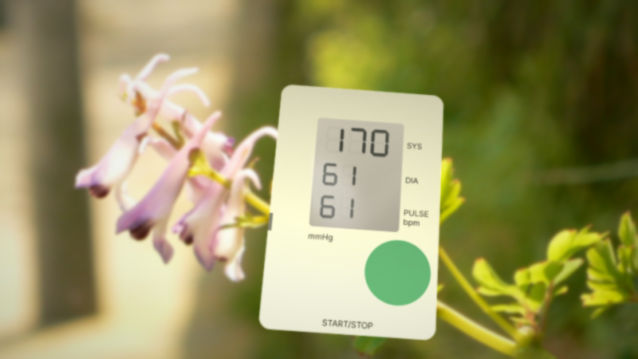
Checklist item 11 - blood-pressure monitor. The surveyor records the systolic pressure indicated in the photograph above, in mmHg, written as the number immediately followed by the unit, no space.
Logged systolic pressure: 170mmHg
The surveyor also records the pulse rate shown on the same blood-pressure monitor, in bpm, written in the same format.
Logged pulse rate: 61bpm
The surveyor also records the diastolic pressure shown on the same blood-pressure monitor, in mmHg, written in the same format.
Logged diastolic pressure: 61mmHg
